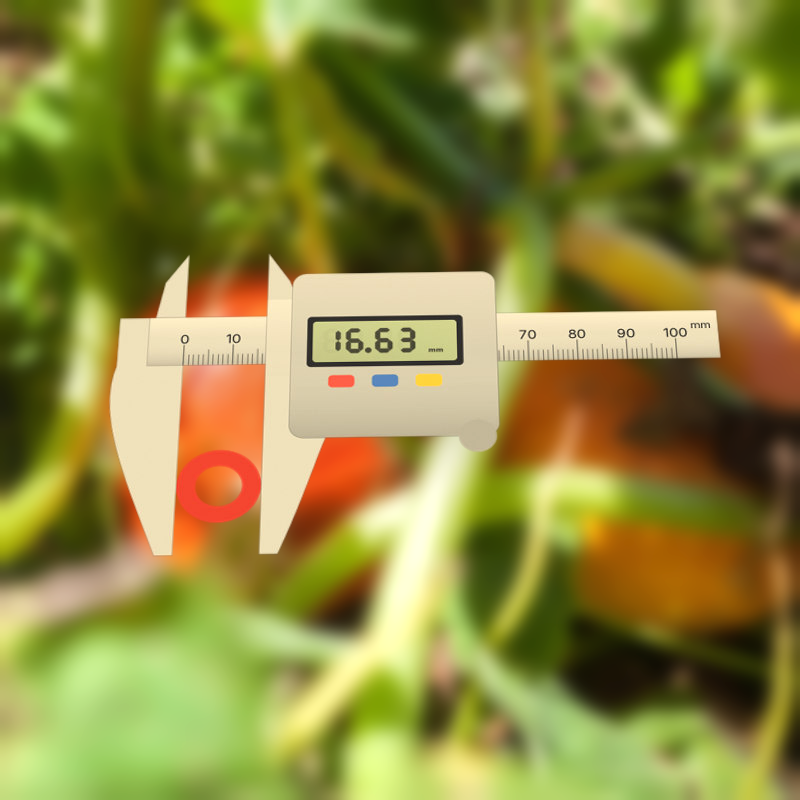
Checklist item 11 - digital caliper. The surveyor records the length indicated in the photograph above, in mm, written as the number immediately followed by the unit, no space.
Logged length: 16.63mm
